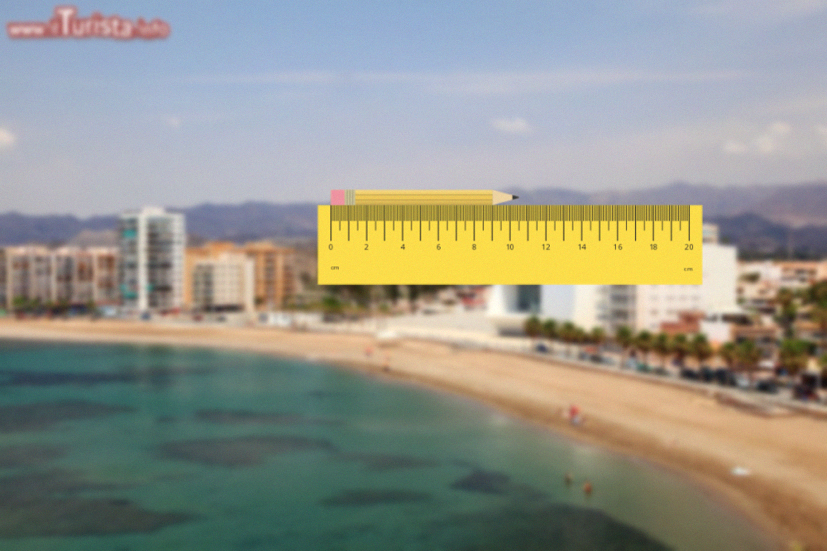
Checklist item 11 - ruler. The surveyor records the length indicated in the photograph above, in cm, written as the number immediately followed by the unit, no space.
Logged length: 10.5cm
